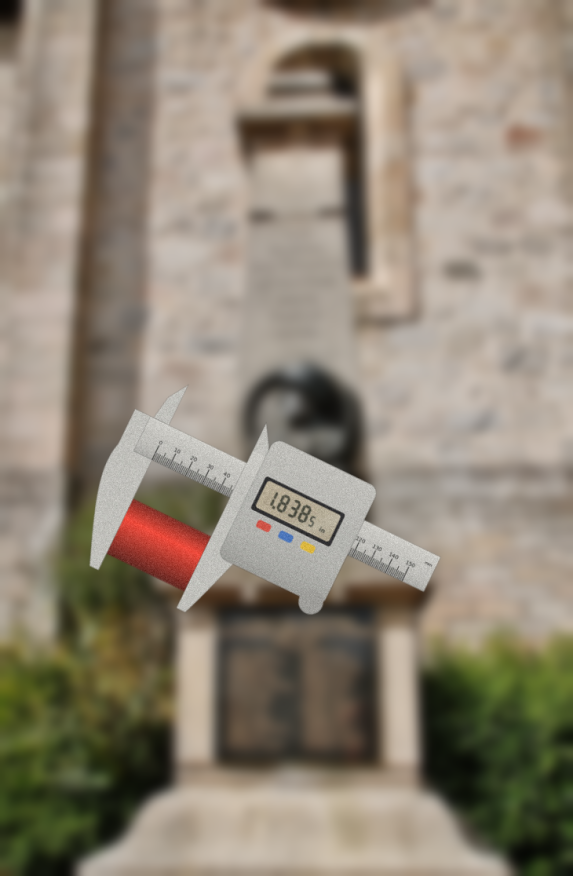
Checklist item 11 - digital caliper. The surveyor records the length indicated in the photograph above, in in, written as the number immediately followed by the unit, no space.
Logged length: 1.8385in
